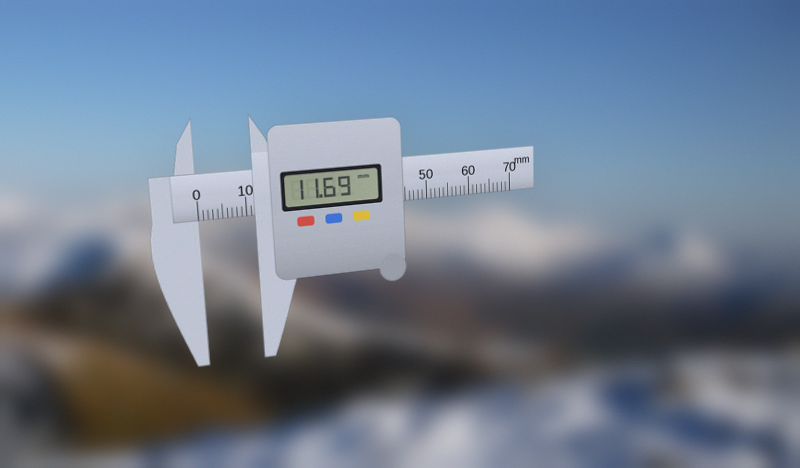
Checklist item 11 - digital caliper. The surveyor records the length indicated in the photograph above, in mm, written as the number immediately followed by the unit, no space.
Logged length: 11.69mm
